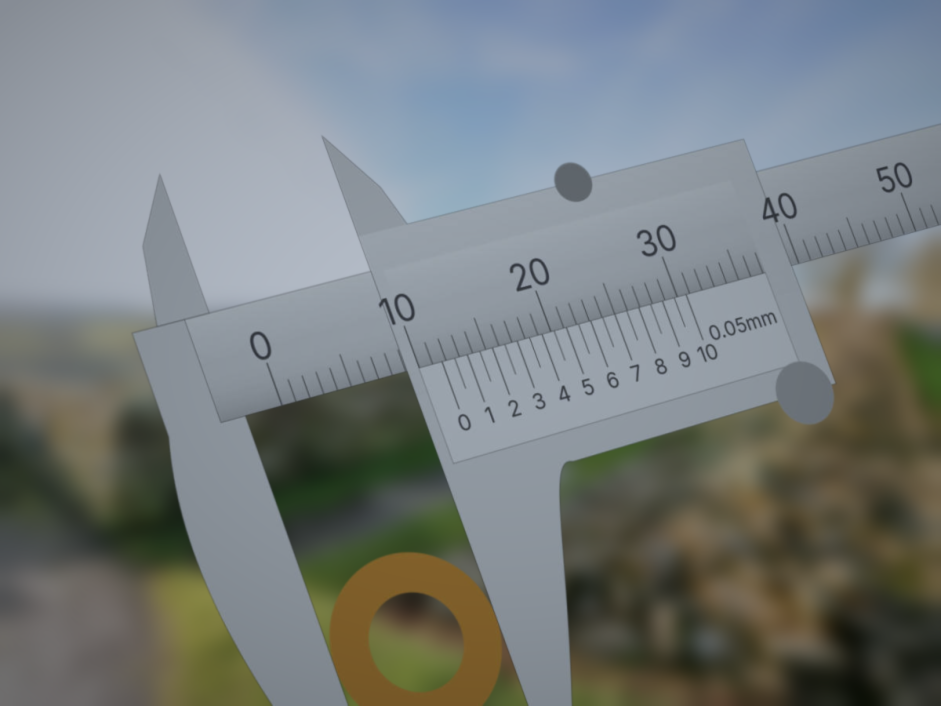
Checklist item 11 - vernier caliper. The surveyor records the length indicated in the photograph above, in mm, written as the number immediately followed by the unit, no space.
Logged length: 11.7mm
